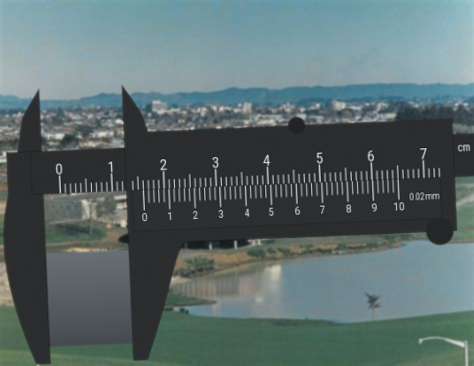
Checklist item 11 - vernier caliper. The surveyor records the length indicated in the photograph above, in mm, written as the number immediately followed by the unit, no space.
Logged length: 16.0mm
